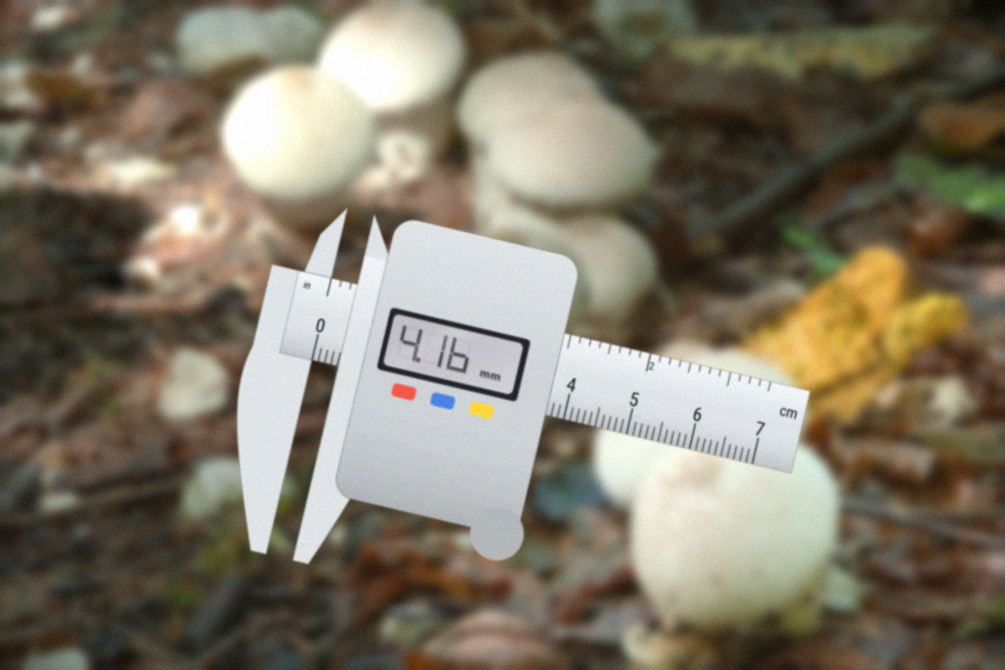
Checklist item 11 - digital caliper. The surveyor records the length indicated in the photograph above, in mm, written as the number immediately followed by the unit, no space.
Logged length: 4.16mm
